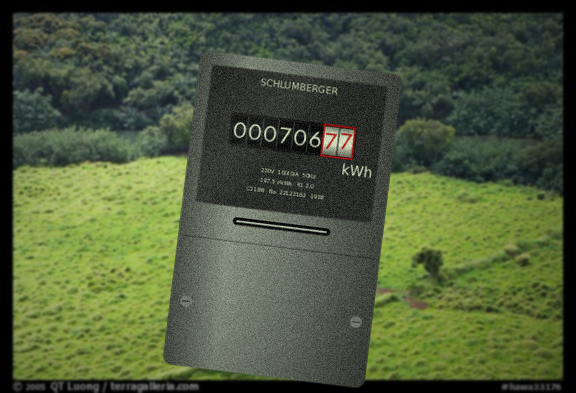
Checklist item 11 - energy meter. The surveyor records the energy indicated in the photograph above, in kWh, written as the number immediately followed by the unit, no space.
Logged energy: 706.77kWh
